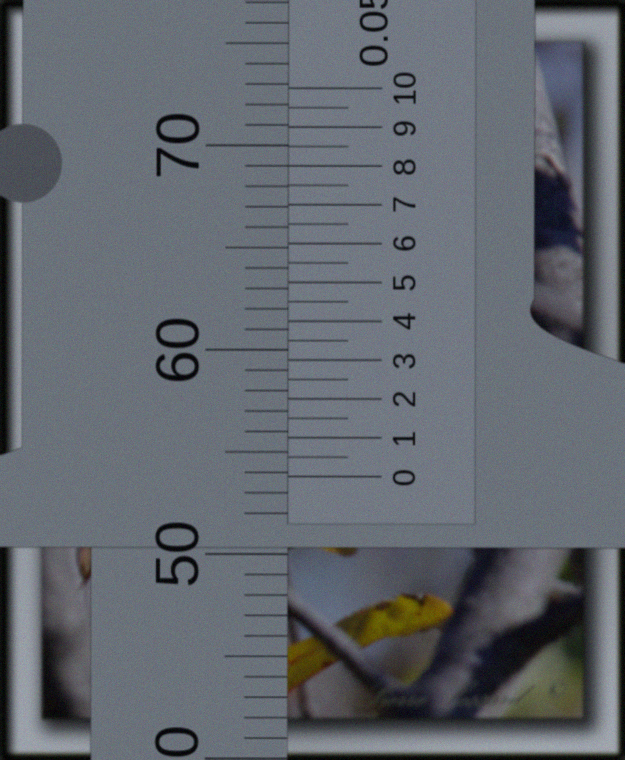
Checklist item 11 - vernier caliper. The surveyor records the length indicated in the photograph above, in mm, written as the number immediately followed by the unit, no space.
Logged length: 53.8mm
